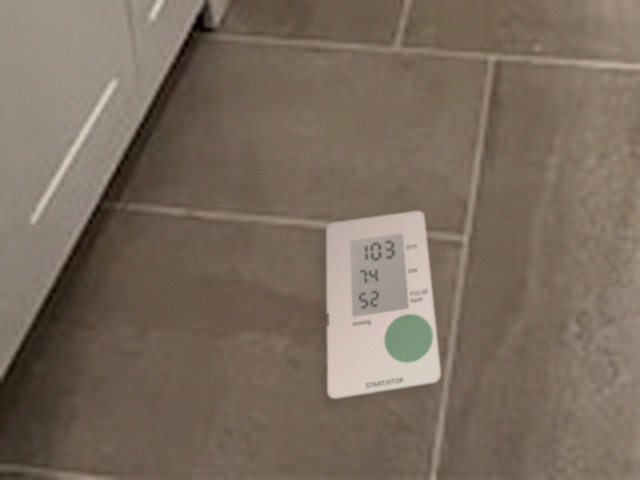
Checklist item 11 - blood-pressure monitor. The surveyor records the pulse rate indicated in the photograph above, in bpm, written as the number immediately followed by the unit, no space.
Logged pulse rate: 52bpm
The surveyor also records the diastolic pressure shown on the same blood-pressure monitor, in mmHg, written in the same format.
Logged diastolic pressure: 74mmHg
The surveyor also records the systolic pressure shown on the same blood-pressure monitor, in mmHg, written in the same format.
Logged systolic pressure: 103mmHg
